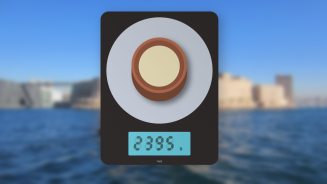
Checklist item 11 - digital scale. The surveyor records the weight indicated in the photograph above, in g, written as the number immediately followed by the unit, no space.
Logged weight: 2395g
